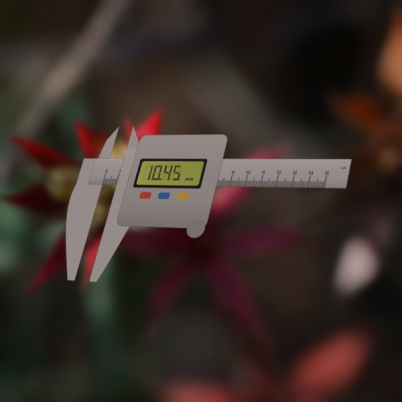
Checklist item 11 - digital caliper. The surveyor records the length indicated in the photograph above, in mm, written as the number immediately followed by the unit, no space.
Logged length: 10.45mm
